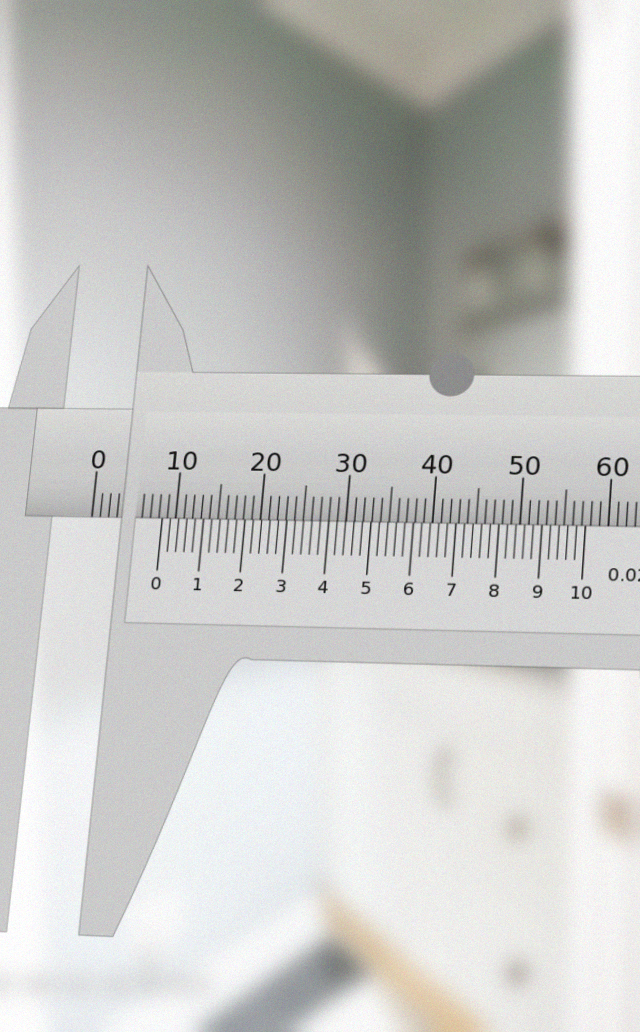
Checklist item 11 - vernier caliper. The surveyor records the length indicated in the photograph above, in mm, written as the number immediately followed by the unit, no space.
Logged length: 8.4mm
